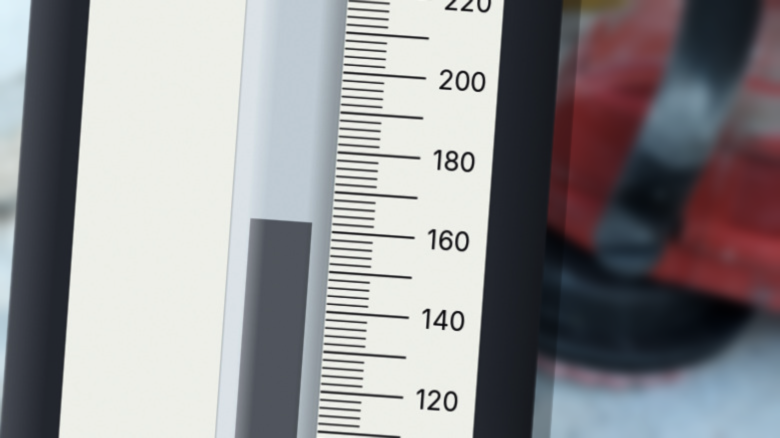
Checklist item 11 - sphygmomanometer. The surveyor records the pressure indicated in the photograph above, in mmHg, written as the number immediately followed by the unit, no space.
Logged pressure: 162mmHg
